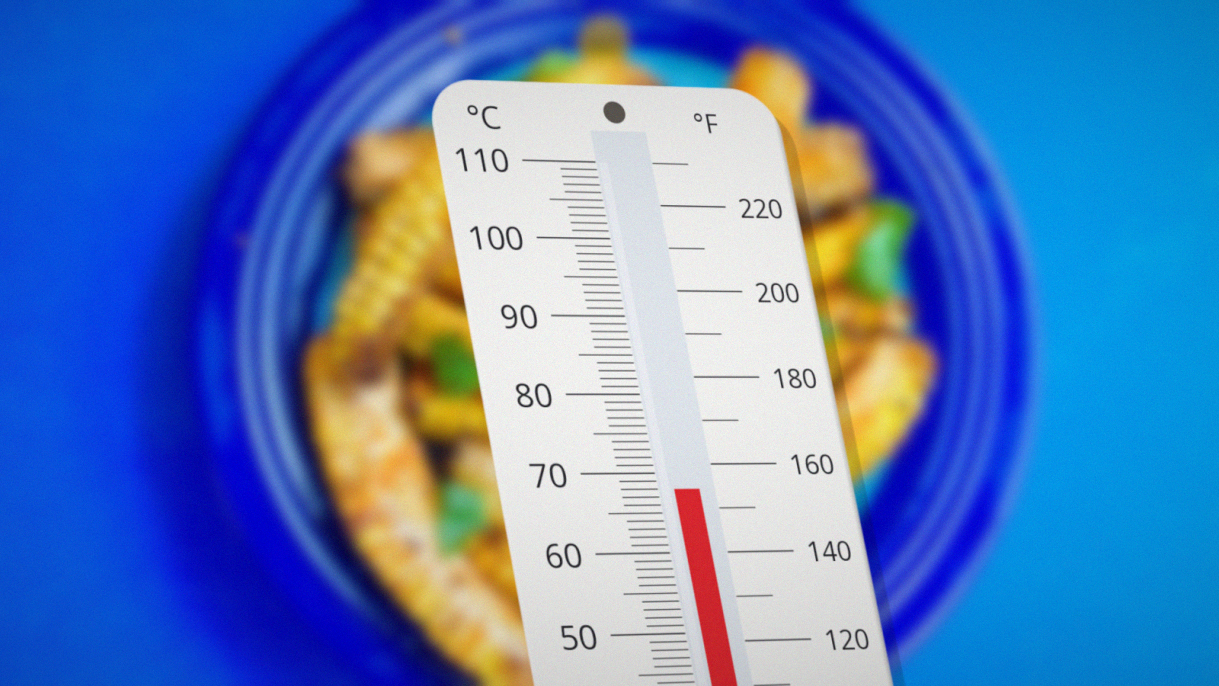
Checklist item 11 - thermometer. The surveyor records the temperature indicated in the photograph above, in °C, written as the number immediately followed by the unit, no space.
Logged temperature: 68°C
